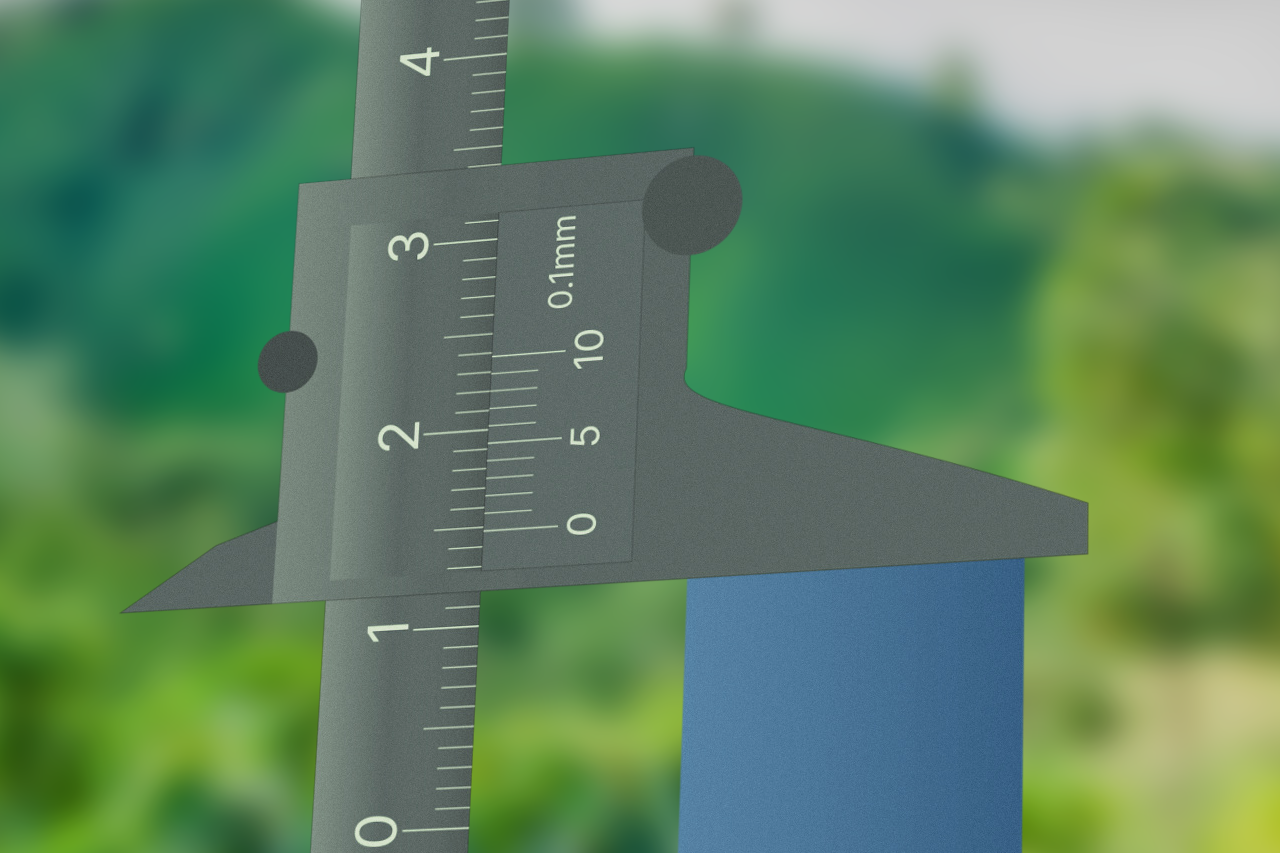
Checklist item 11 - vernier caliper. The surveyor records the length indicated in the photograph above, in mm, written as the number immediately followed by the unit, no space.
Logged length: 14.8mm
